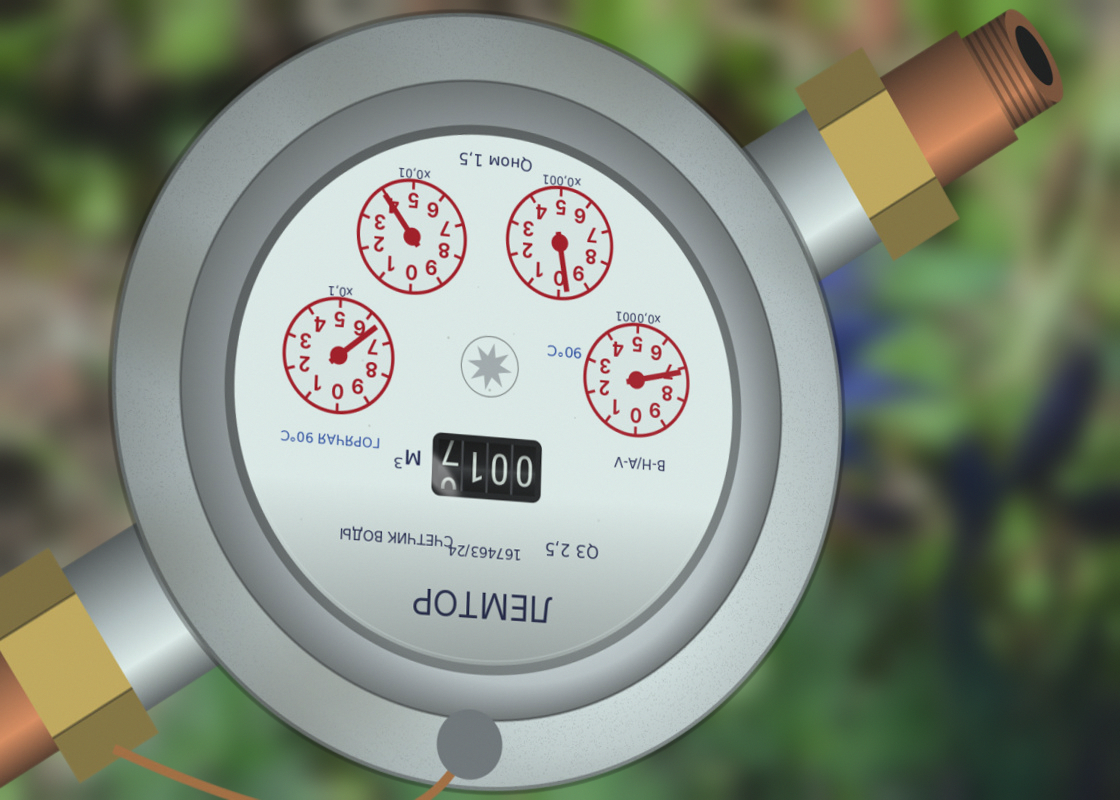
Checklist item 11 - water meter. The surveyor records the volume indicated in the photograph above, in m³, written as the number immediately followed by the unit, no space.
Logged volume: 16.6397m³
